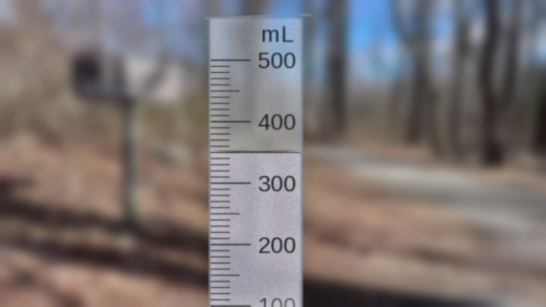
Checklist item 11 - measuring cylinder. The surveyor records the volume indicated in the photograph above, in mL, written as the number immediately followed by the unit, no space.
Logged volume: 350mL
